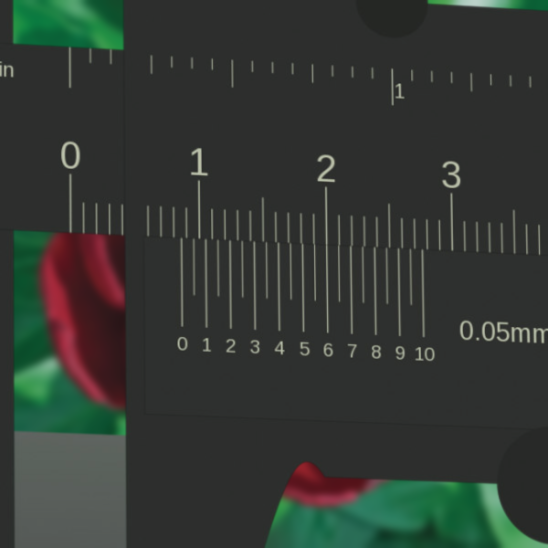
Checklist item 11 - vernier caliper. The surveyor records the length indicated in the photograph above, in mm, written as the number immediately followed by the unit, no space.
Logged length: 8.6mm
